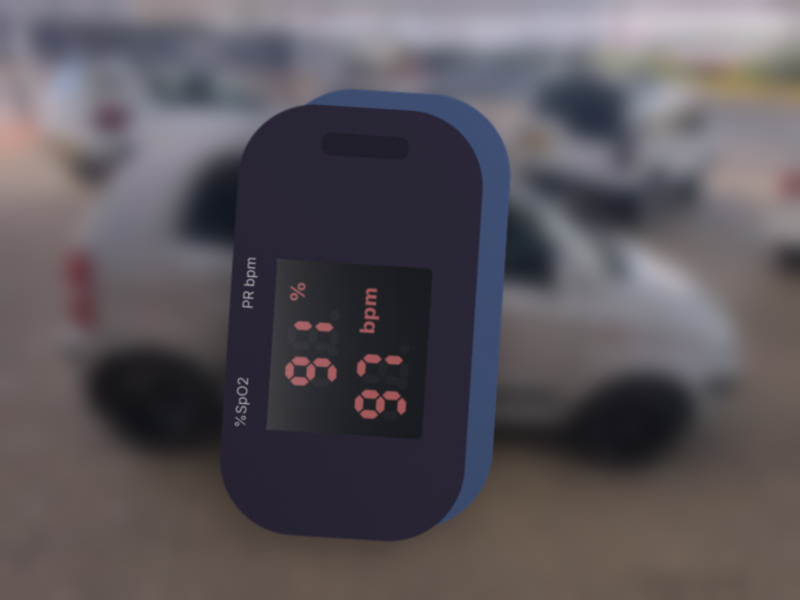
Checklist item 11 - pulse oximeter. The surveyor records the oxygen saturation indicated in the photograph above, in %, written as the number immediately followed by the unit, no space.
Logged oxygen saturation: 91%
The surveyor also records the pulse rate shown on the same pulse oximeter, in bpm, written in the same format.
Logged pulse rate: 97bpm
